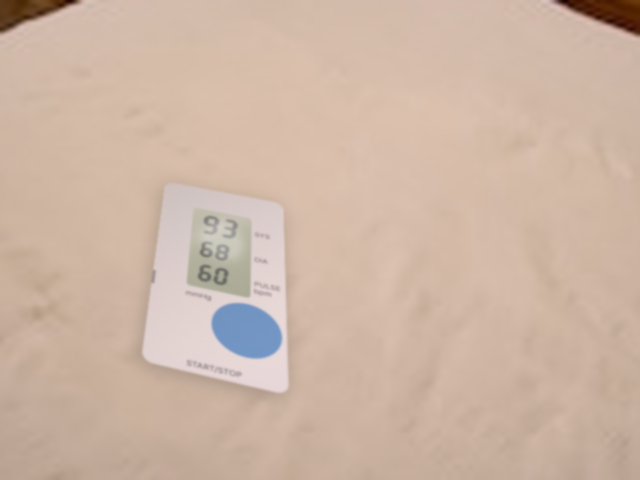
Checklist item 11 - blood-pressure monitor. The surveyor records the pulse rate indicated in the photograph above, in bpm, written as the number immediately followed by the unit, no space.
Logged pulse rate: 60bpm
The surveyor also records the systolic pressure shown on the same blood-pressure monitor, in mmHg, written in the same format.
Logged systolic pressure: 93mmHg
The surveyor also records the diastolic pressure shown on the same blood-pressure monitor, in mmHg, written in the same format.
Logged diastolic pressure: 68mmHg
